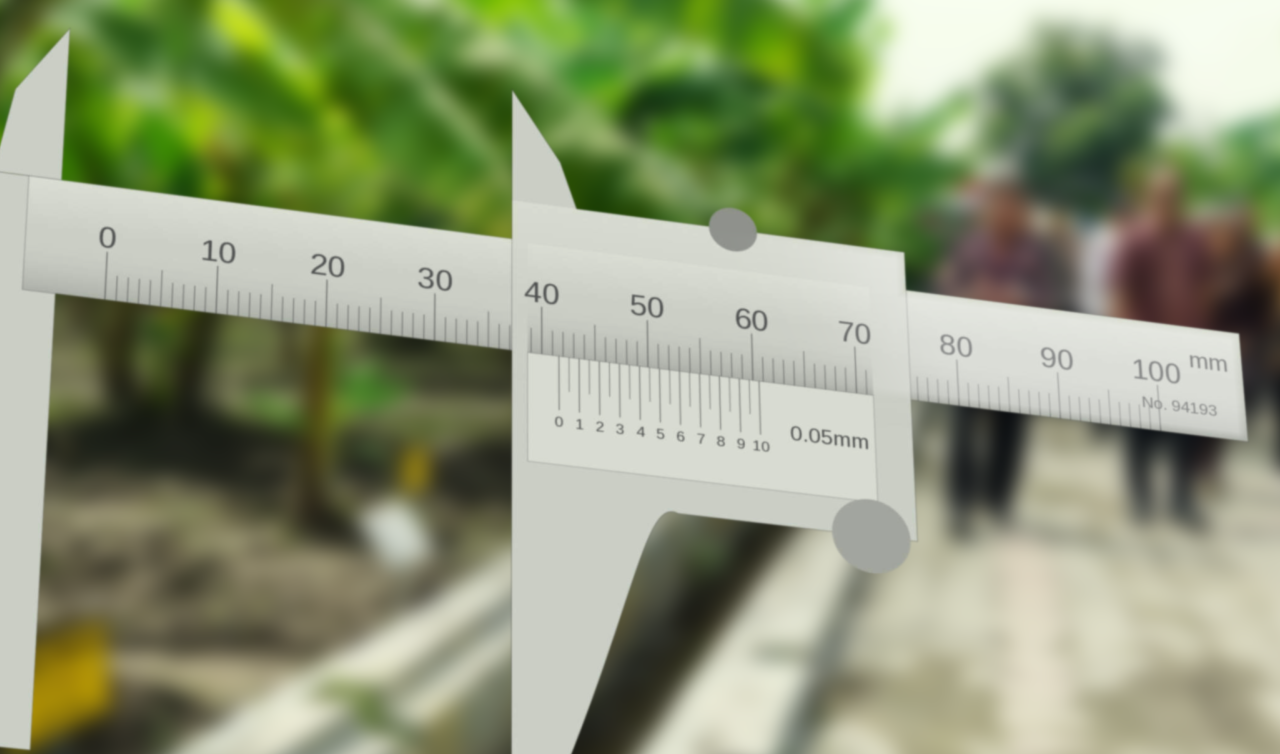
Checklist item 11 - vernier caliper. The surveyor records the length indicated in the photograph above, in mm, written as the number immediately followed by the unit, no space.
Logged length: 41.6mm
